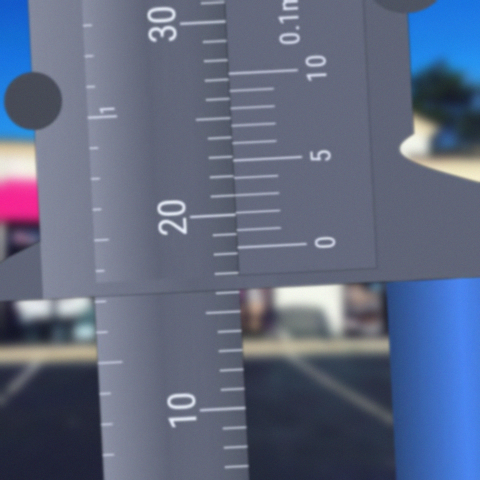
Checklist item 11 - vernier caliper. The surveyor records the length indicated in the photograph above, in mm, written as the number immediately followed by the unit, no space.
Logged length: 18.3mm
